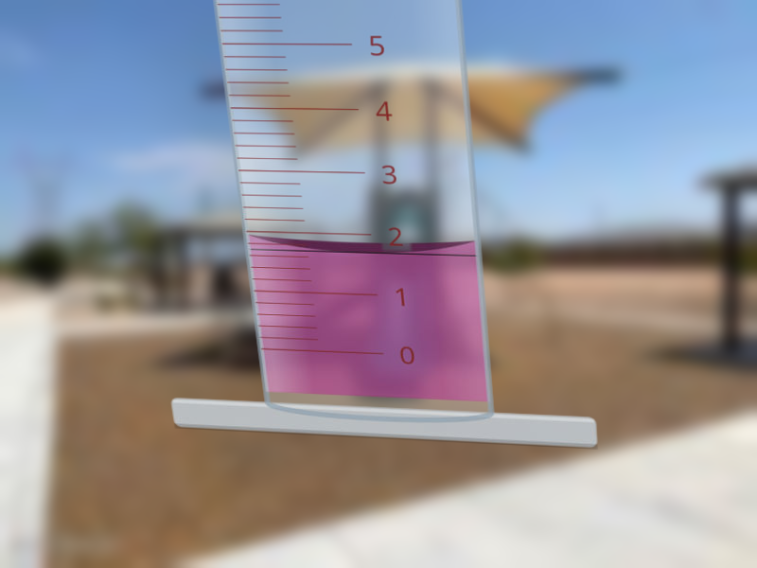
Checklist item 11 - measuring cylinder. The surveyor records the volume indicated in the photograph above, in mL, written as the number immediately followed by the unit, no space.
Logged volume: 1.7mL
